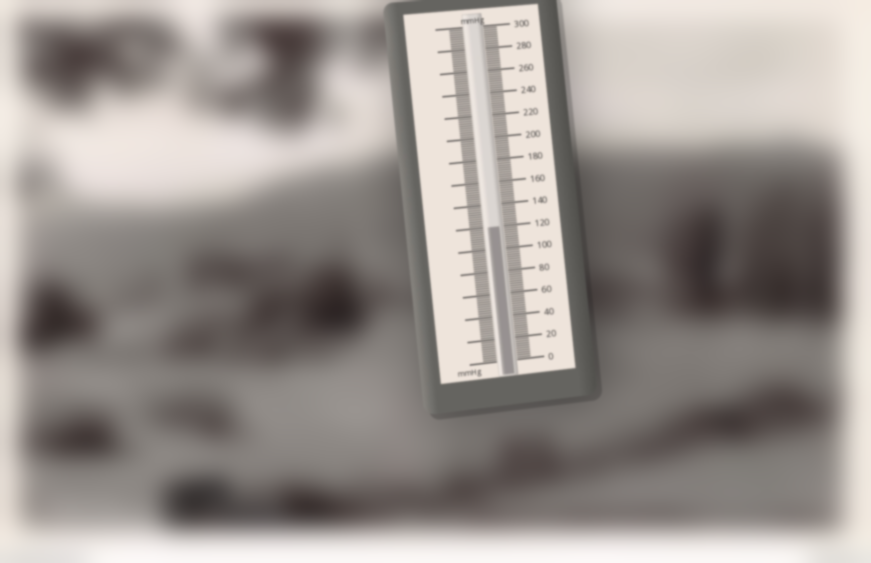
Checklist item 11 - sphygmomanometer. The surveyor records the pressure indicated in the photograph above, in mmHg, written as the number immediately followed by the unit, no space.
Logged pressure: 120mmHg
